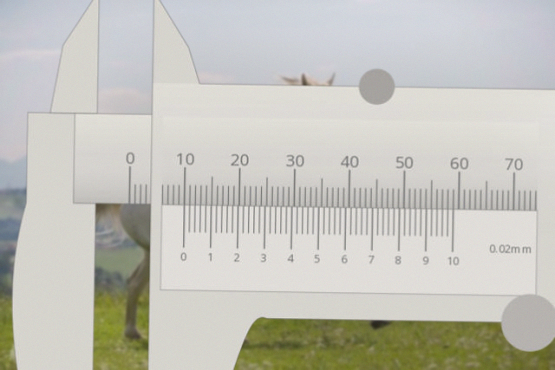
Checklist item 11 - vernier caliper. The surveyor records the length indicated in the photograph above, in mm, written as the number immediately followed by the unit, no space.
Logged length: 10.0mm
